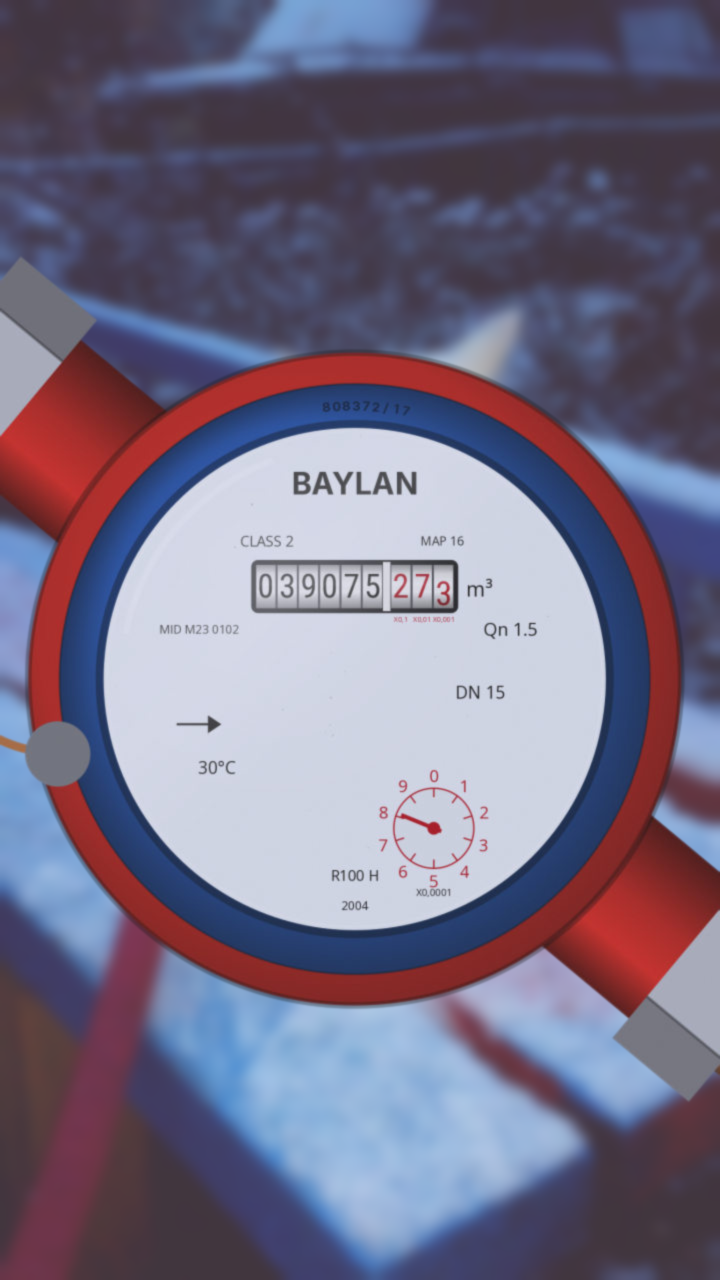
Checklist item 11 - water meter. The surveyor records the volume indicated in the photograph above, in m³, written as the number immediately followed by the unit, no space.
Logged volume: 39075.2728m³
